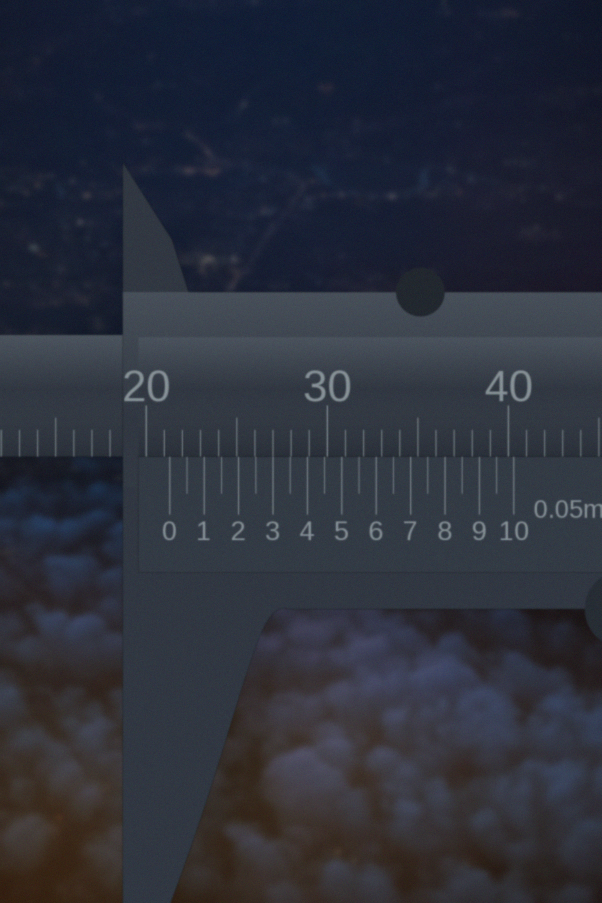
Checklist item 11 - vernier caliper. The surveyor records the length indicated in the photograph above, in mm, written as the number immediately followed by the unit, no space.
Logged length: 21.3mm
